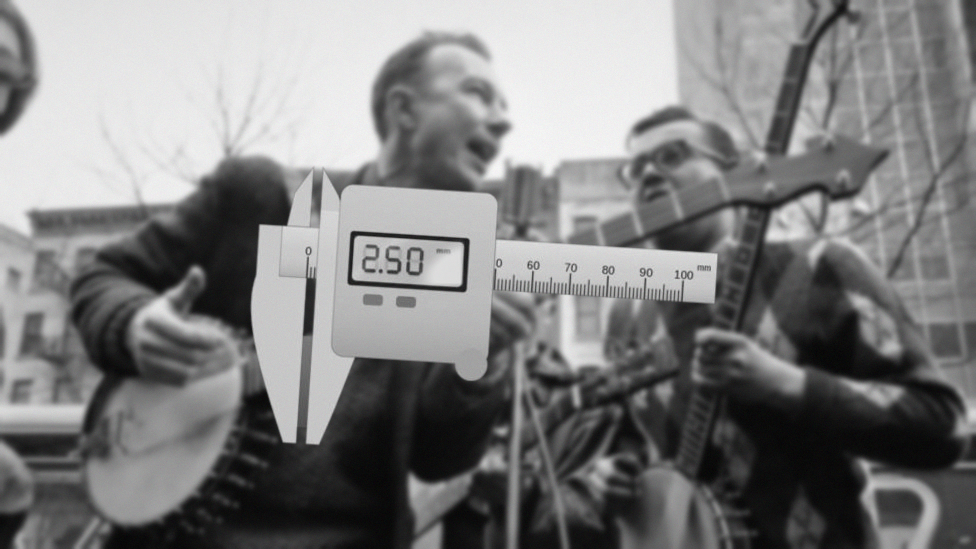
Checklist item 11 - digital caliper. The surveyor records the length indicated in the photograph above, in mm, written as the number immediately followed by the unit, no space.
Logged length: 2.50mm
